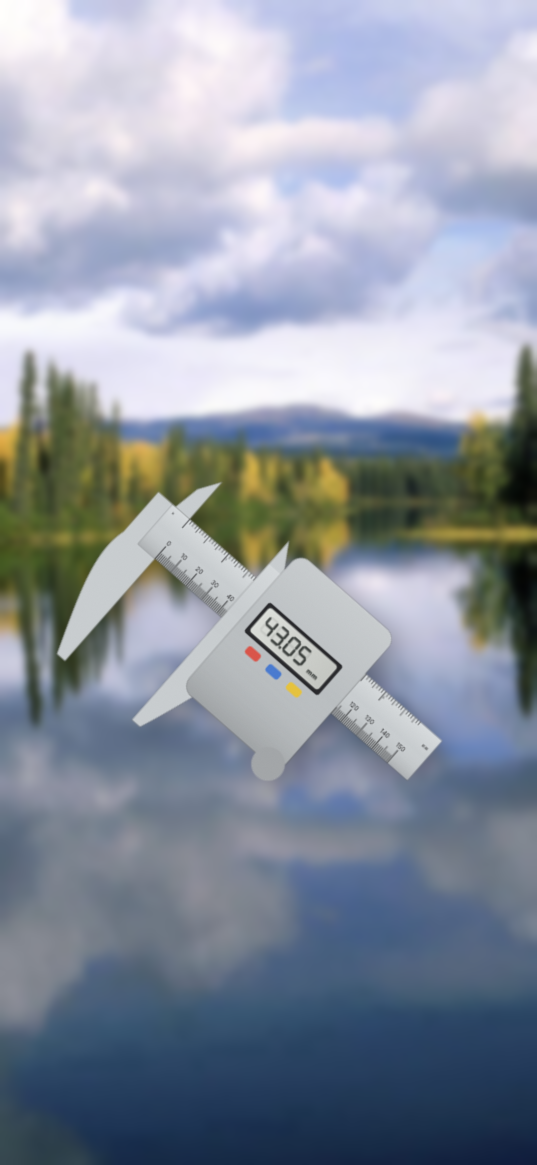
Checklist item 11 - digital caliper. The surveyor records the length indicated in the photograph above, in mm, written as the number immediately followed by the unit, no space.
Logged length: 43.05mm
